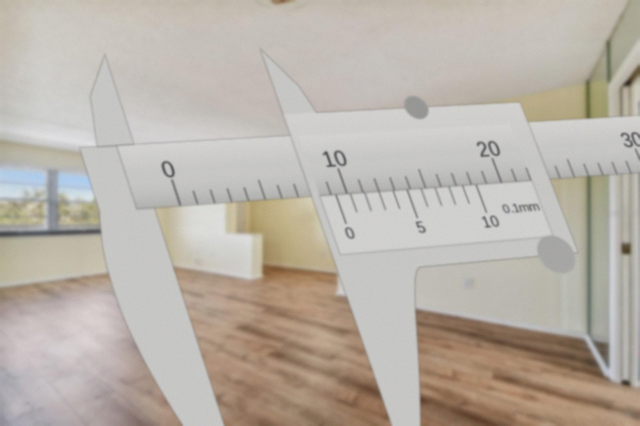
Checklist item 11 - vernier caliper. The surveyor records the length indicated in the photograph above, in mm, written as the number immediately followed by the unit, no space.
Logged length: 9.3mm
